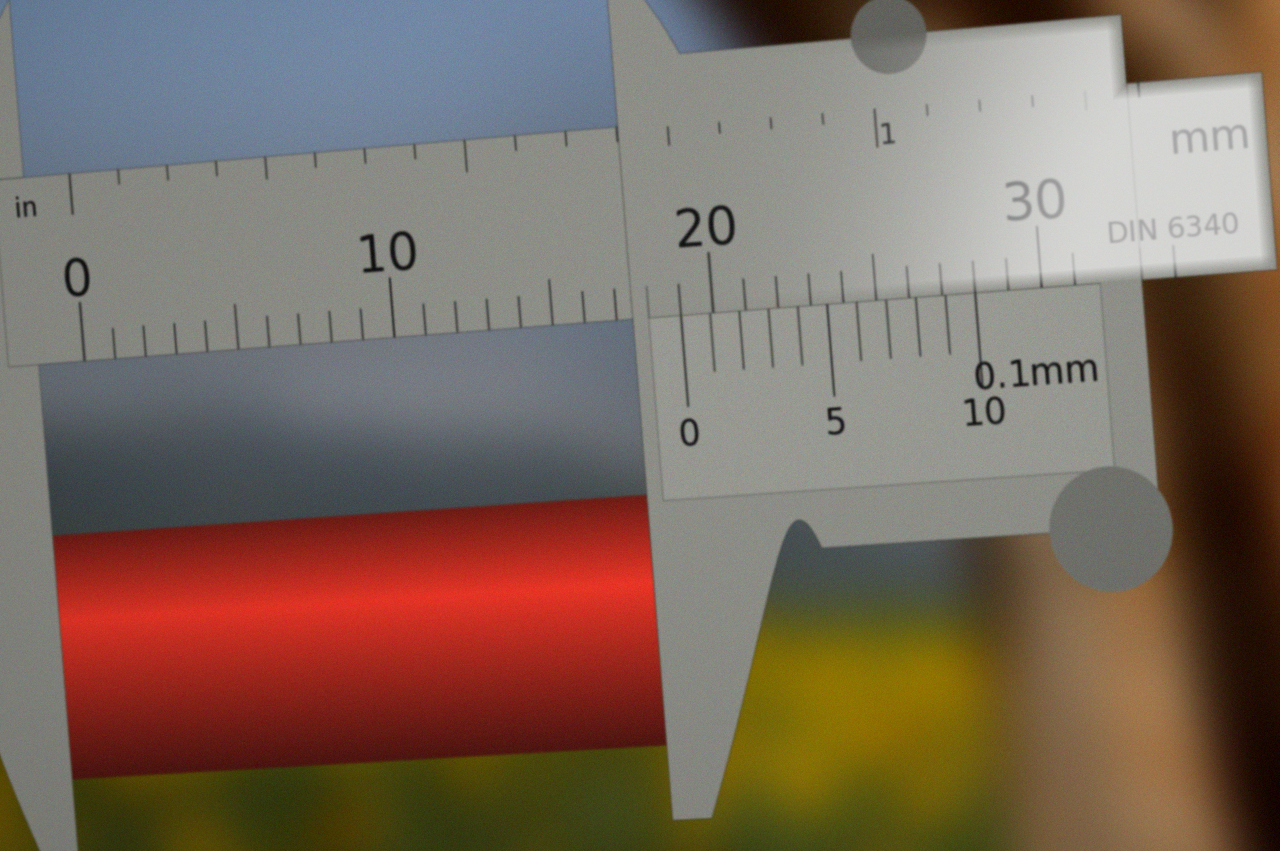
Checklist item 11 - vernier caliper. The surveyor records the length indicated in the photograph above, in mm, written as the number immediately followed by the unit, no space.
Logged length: 19.0mm
